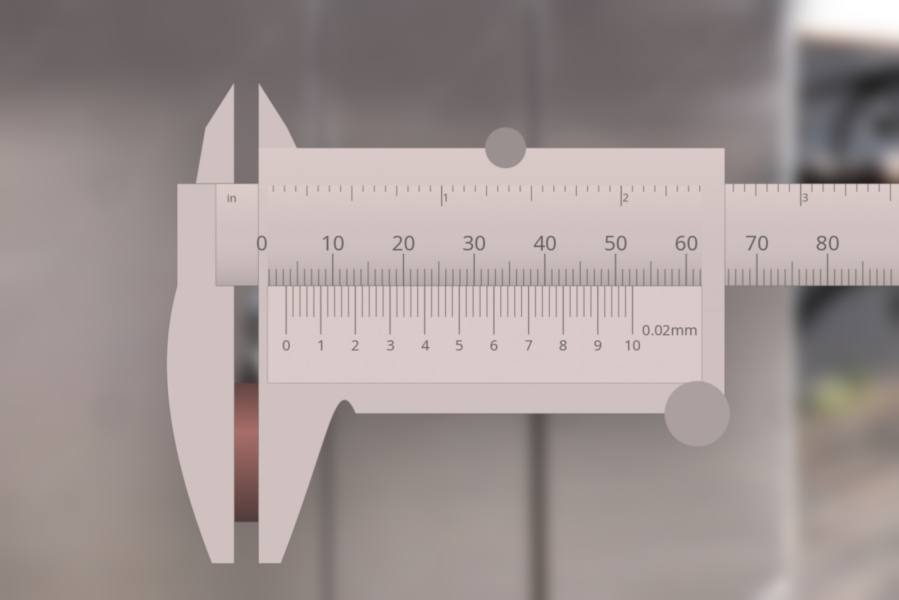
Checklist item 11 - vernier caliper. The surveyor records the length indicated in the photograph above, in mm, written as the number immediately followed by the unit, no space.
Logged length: 3.4mm
